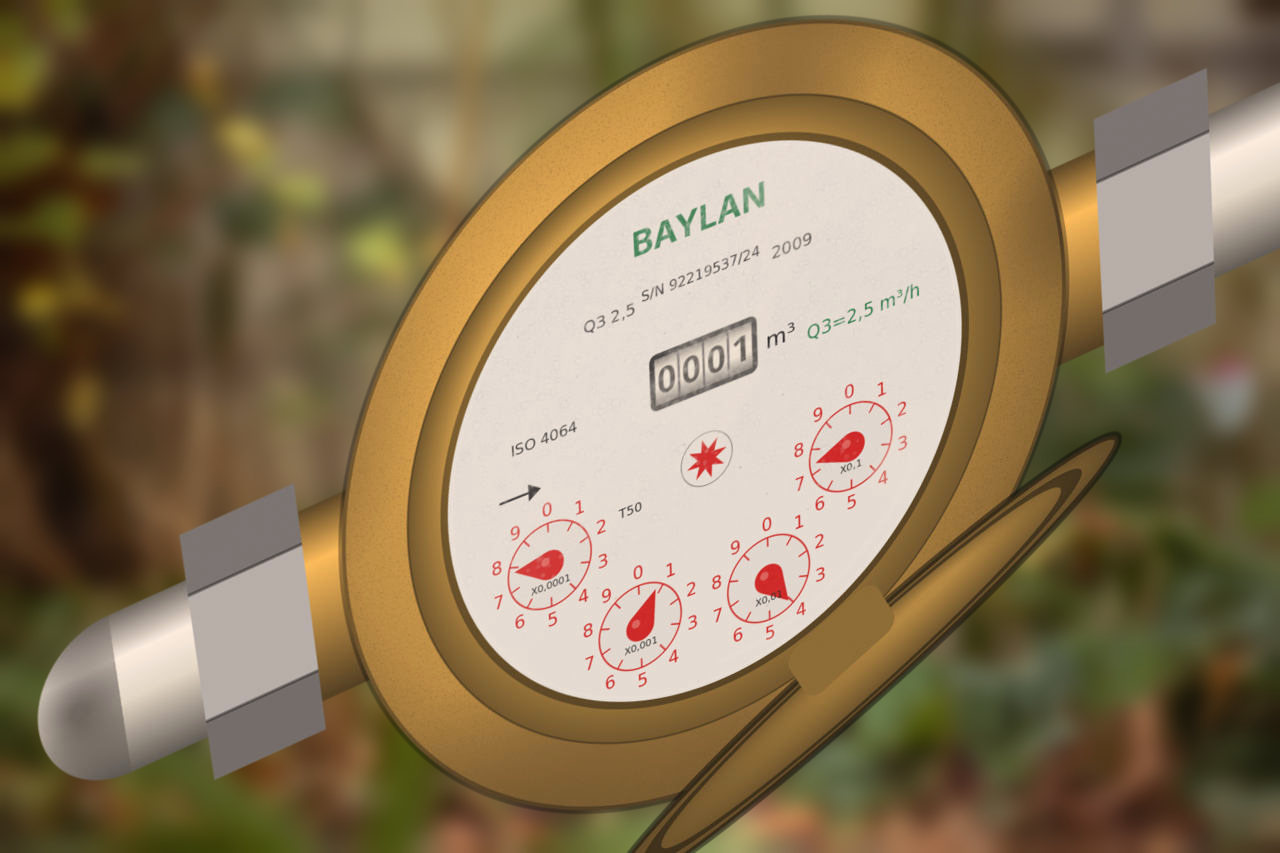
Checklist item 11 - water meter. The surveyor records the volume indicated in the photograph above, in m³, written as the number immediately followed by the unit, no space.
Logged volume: 1.7407m³
